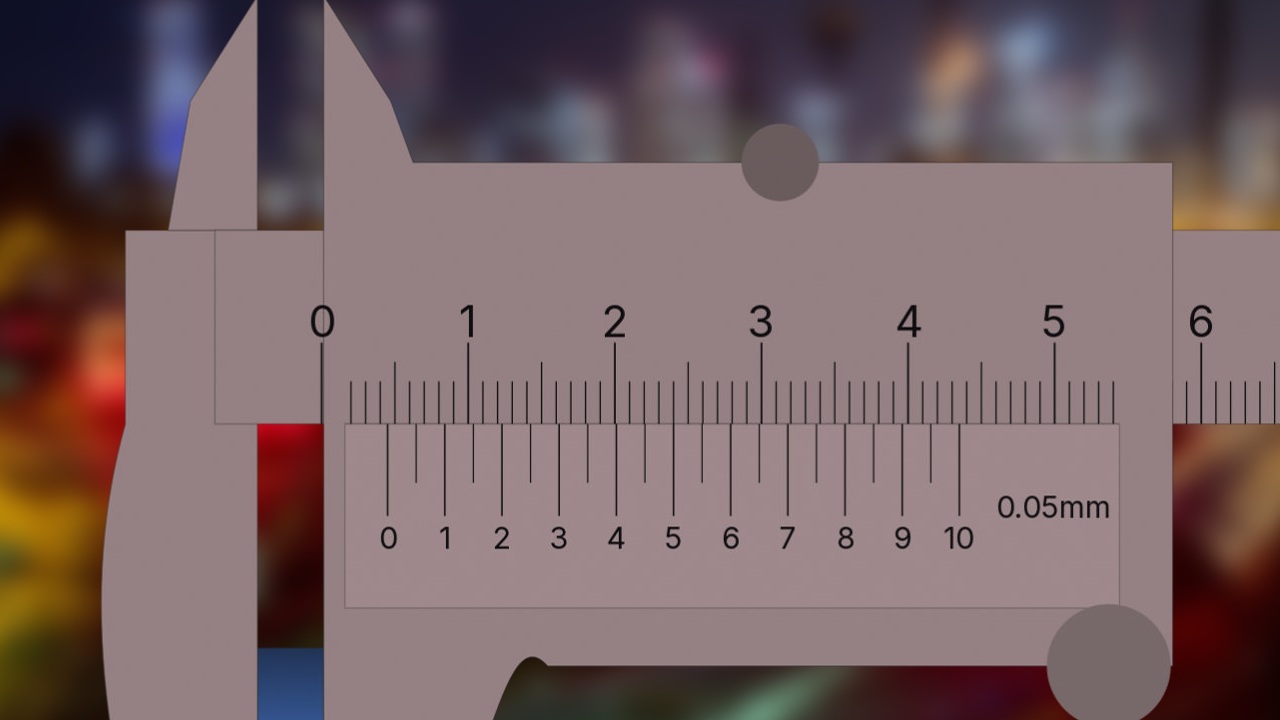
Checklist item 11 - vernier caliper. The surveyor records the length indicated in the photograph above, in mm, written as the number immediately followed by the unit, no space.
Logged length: 4.5mm
